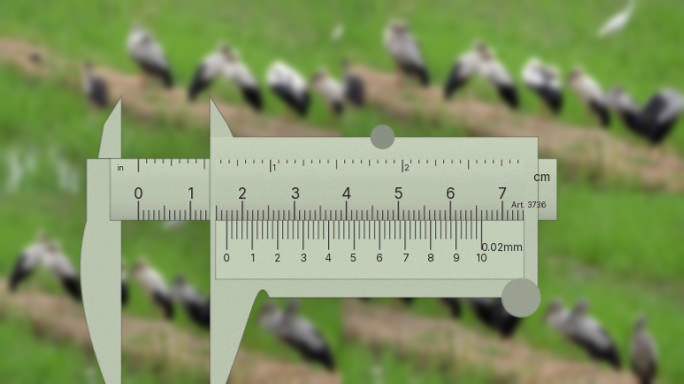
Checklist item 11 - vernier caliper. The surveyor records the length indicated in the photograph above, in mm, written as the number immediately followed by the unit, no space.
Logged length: 17.0mm
